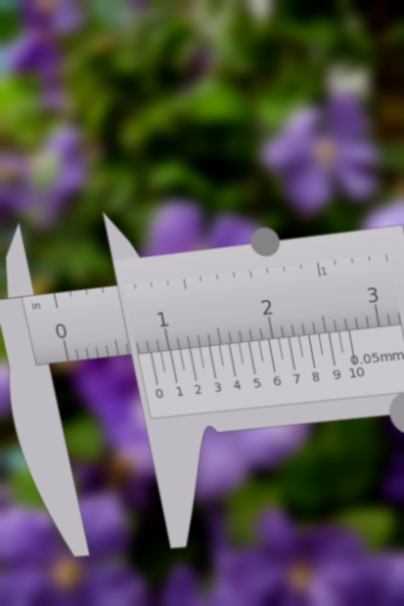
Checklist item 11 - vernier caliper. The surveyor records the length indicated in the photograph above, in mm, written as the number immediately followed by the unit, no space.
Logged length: 8.2mm
